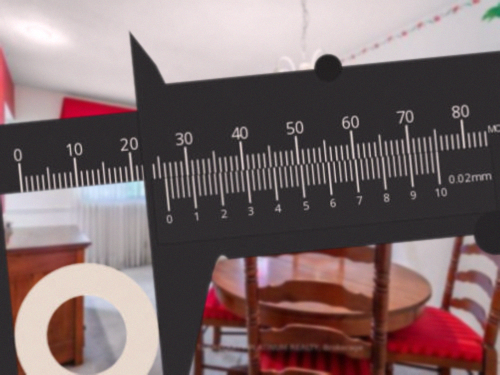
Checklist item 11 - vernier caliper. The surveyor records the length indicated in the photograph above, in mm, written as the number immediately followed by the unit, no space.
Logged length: 26.0mm
